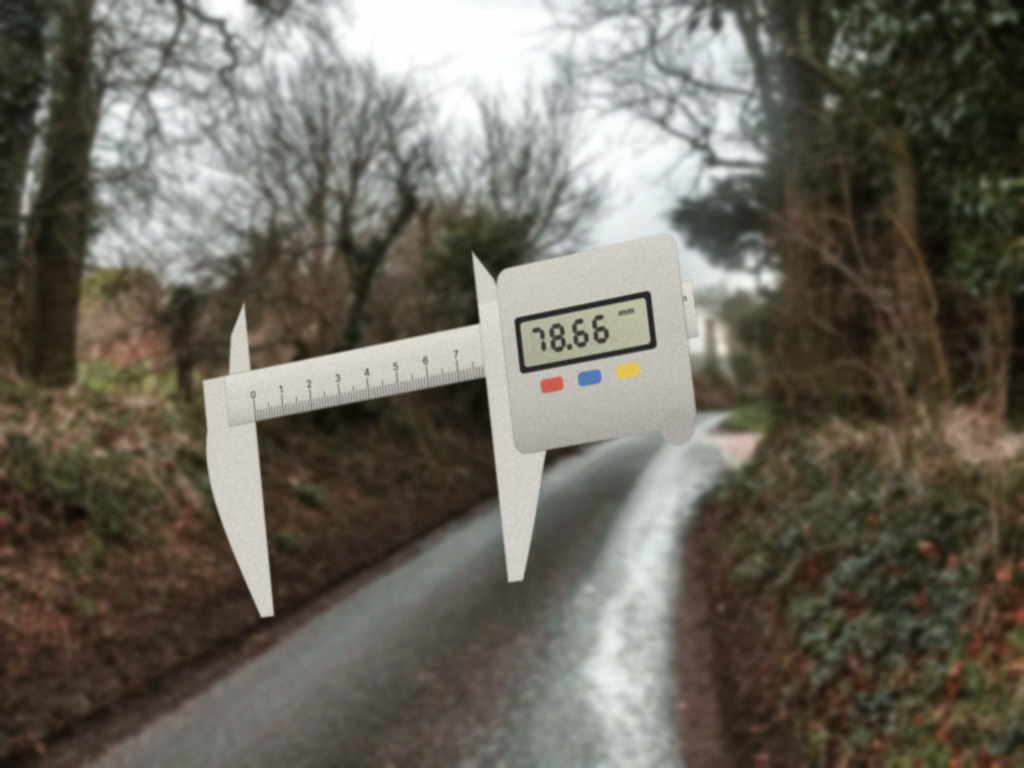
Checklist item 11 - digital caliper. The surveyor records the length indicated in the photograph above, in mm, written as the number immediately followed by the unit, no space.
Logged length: 78.66mm
